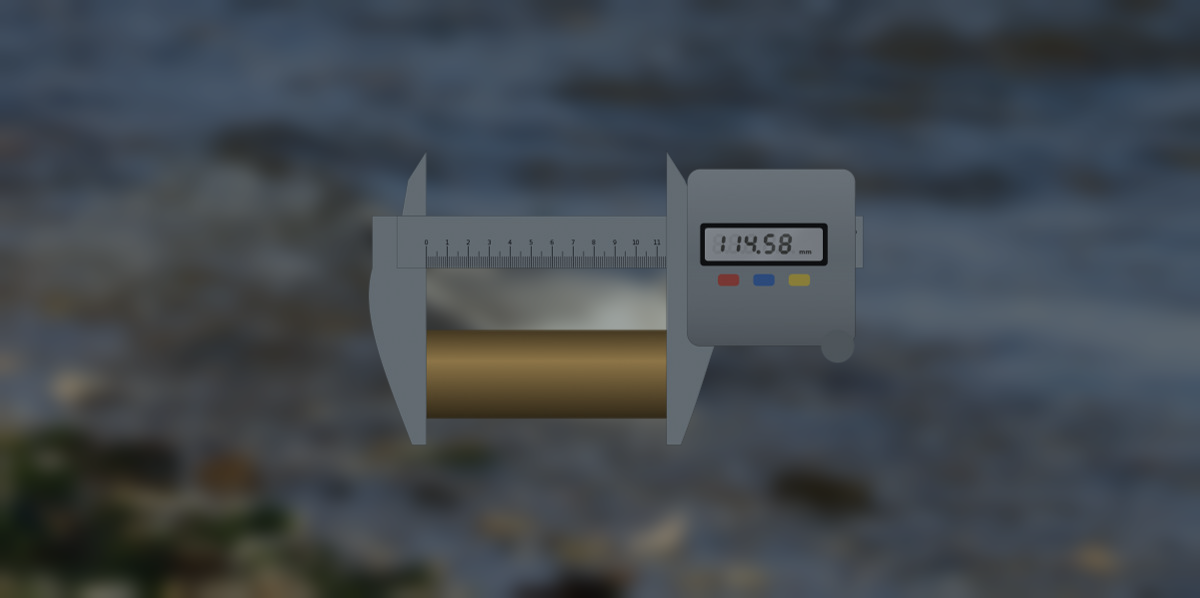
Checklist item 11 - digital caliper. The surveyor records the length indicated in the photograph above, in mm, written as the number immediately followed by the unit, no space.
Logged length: 114.58mm
